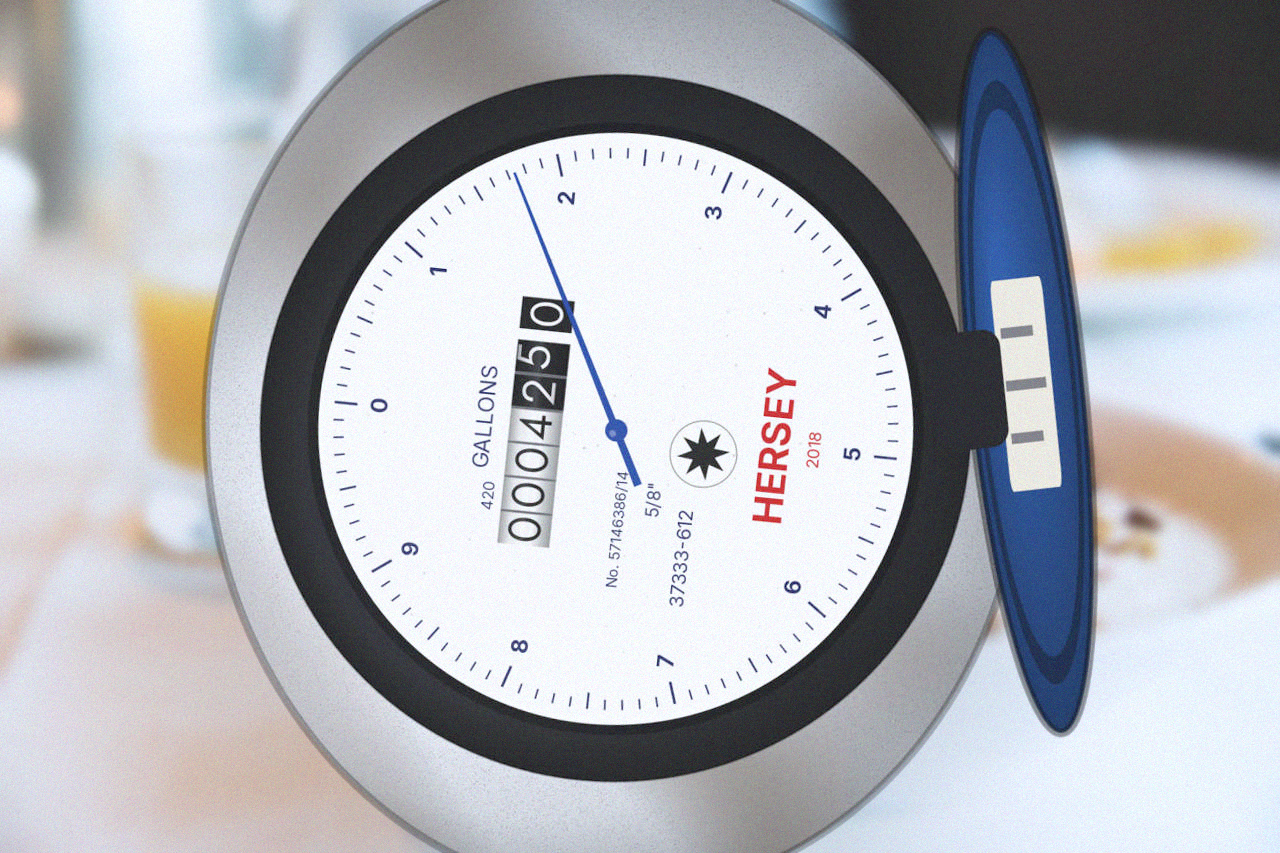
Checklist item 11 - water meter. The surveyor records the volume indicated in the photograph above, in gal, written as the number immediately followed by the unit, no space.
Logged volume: 4251.7gal
